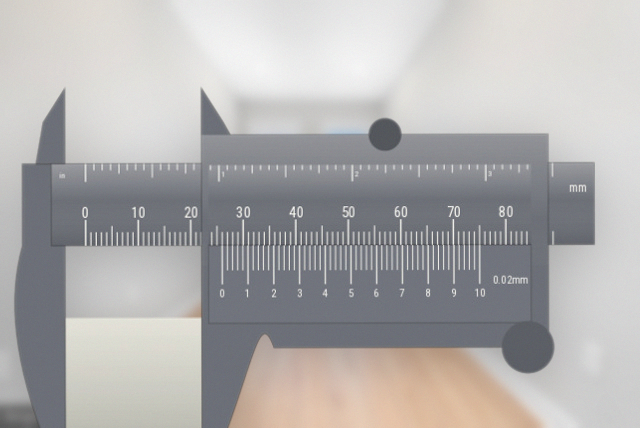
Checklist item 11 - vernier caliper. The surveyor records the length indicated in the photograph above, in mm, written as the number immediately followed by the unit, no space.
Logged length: 26.0mm
